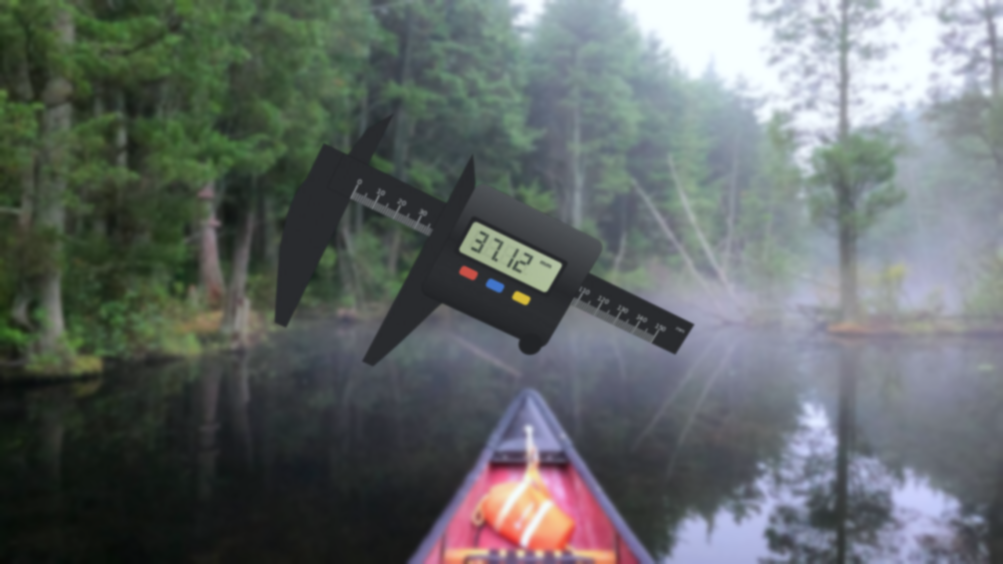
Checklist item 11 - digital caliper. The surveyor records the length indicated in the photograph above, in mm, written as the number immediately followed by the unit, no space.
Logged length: 37.12mm
